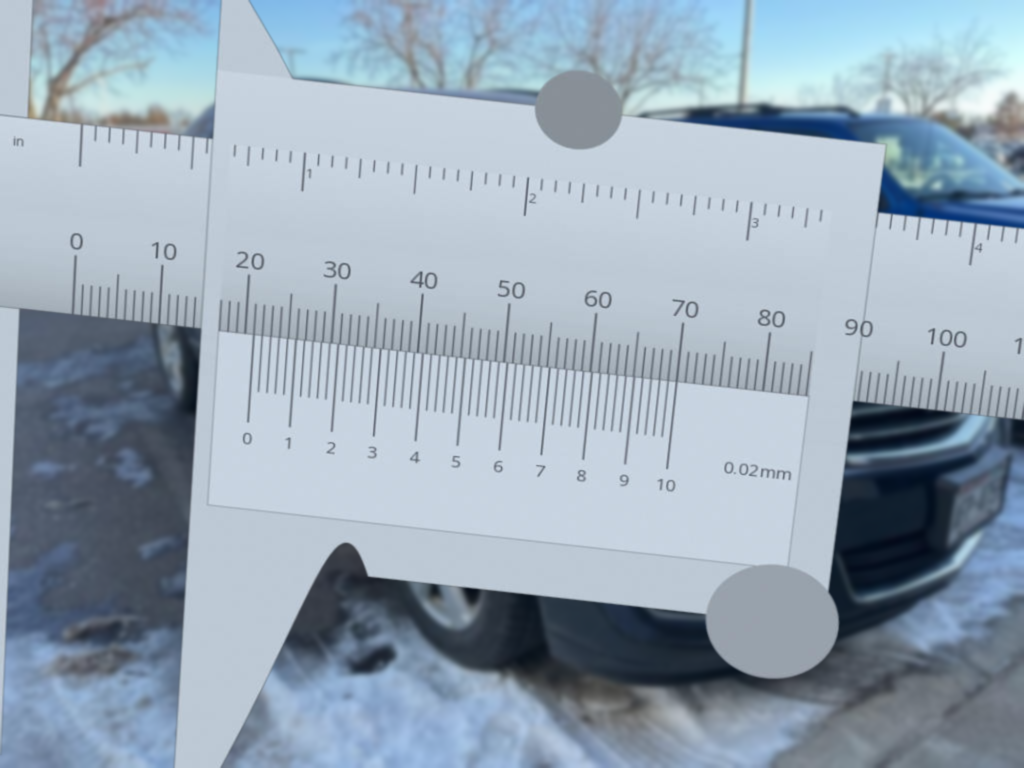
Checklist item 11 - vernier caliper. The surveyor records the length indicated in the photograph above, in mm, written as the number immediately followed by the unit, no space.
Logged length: 21.0mm
